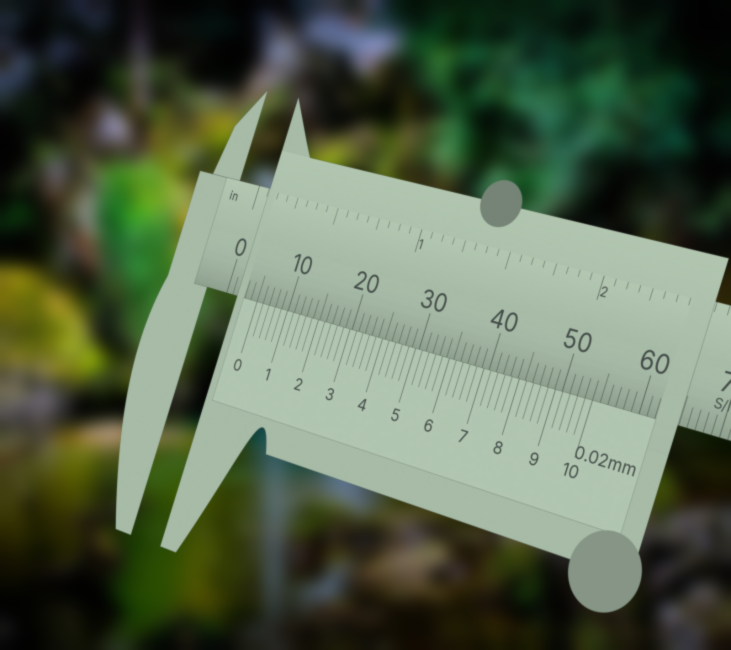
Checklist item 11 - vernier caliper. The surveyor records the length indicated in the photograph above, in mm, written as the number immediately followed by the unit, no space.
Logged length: 5.0mm
